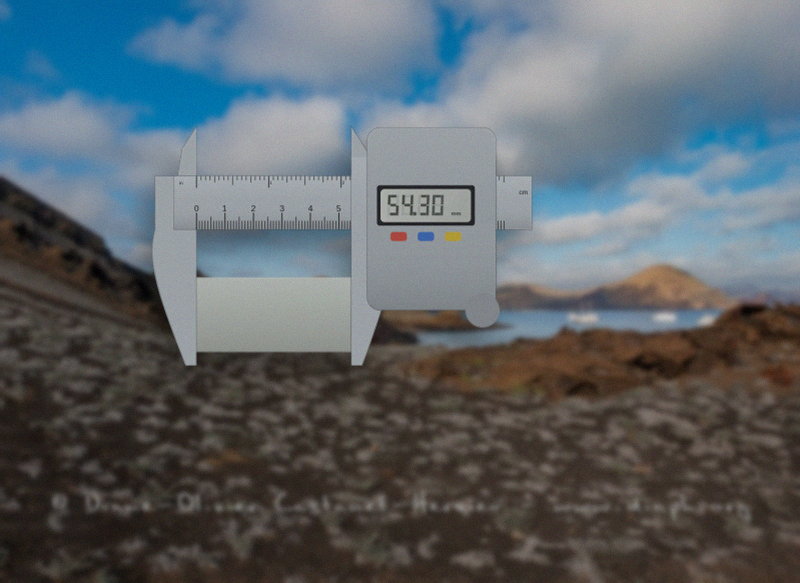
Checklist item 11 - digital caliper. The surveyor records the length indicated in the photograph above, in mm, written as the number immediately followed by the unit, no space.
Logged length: 54.30mm
